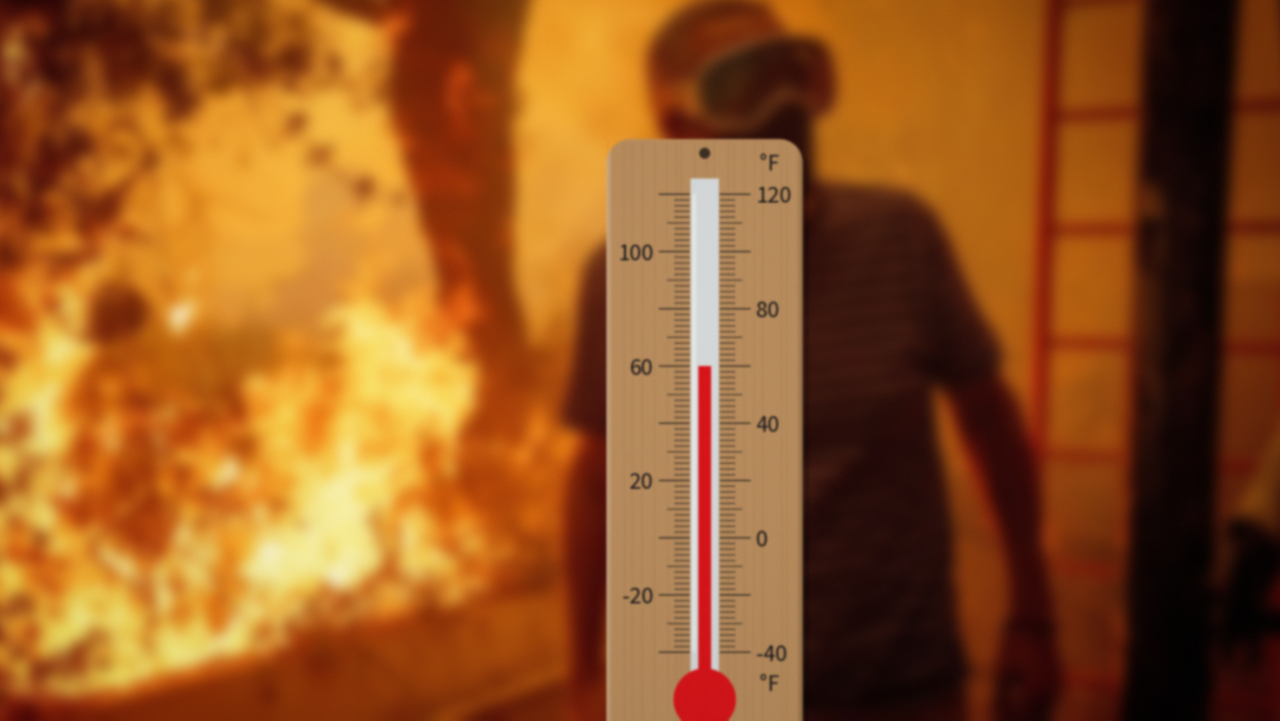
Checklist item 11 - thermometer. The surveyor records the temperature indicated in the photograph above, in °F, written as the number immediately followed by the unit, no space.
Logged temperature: 60°F
